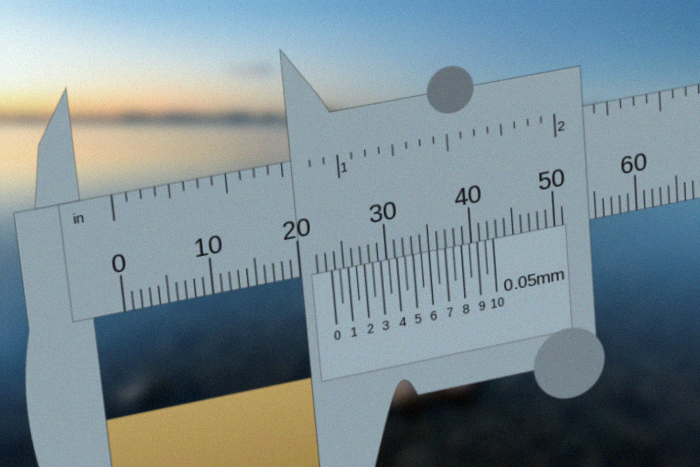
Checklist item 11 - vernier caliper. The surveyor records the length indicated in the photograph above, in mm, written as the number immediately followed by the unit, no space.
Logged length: 23.6mm
